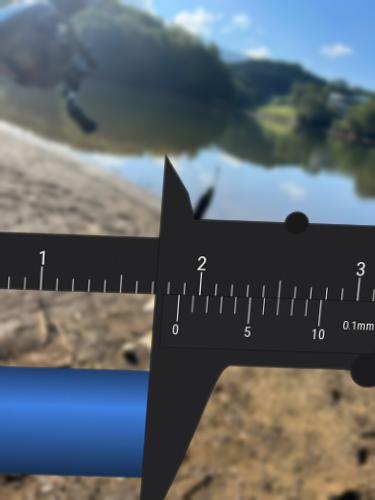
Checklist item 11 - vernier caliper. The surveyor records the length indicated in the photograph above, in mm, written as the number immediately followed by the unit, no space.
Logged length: 18.7mm
